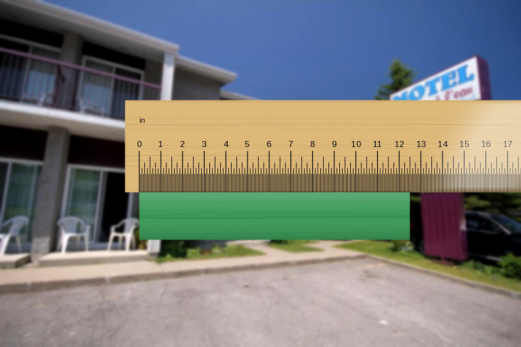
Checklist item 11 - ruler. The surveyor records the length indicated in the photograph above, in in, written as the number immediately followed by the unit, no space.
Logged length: 12.5in
